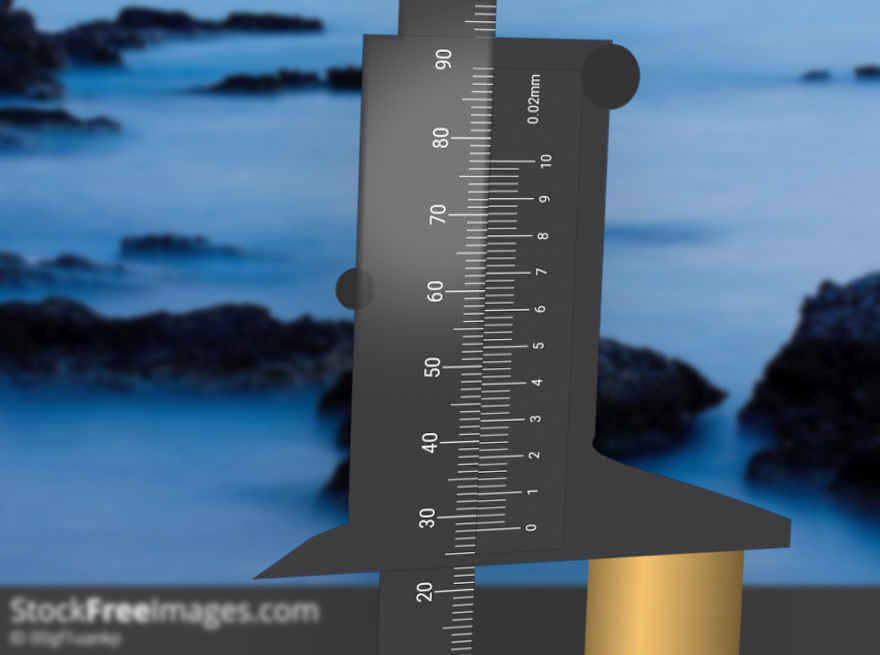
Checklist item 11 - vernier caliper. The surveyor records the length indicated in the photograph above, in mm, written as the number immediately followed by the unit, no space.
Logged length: 28.0mm
